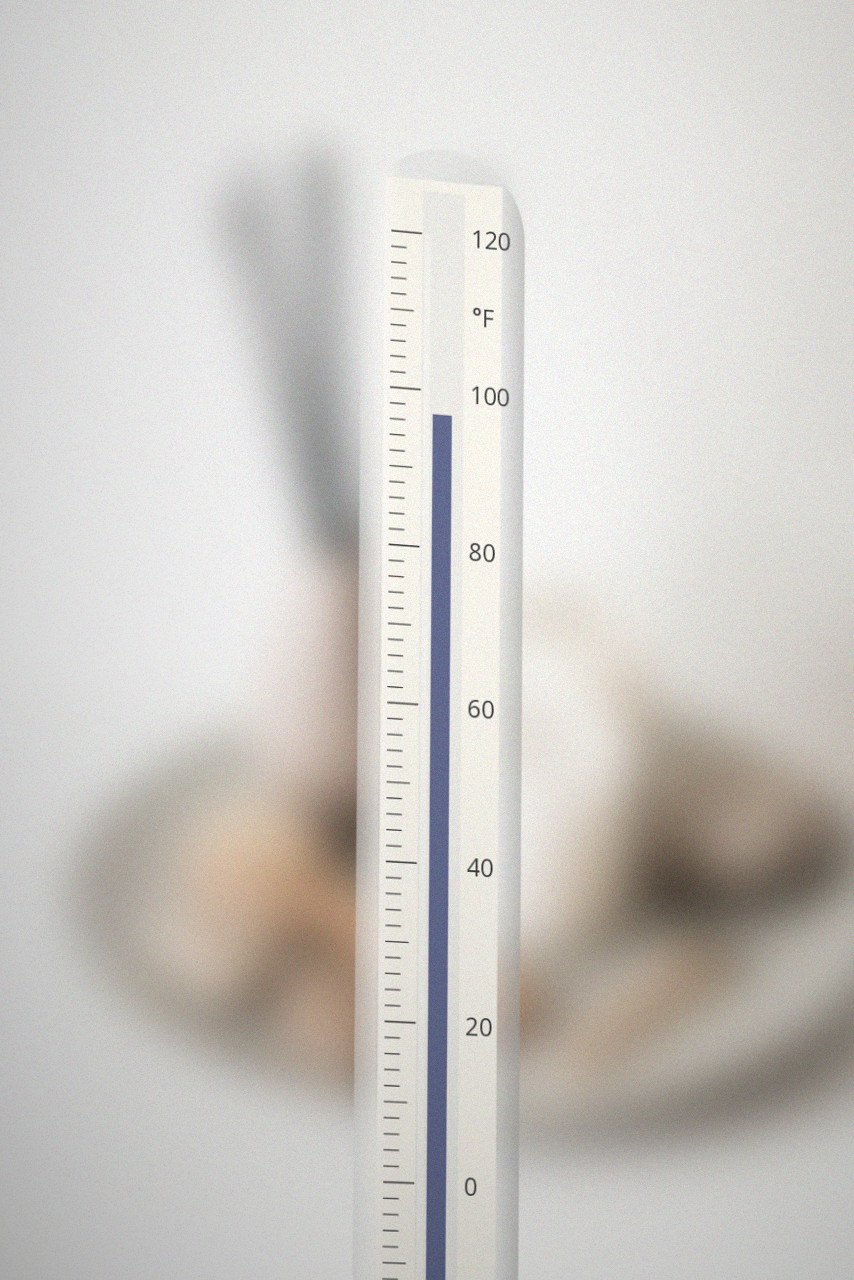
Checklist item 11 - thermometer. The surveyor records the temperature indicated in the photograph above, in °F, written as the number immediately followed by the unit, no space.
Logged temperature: 97°F
